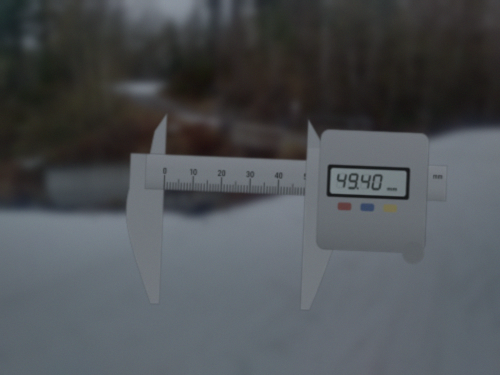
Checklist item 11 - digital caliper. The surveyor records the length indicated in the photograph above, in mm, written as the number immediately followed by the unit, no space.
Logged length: 49.40mm
